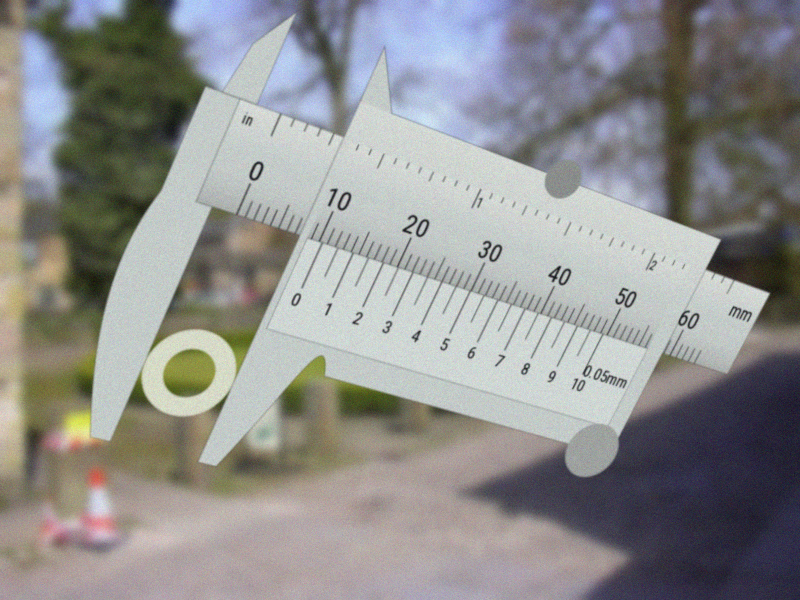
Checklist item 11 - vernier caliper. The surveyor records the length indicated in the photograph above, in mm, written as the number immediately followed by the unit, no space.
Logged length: 10.4mm
